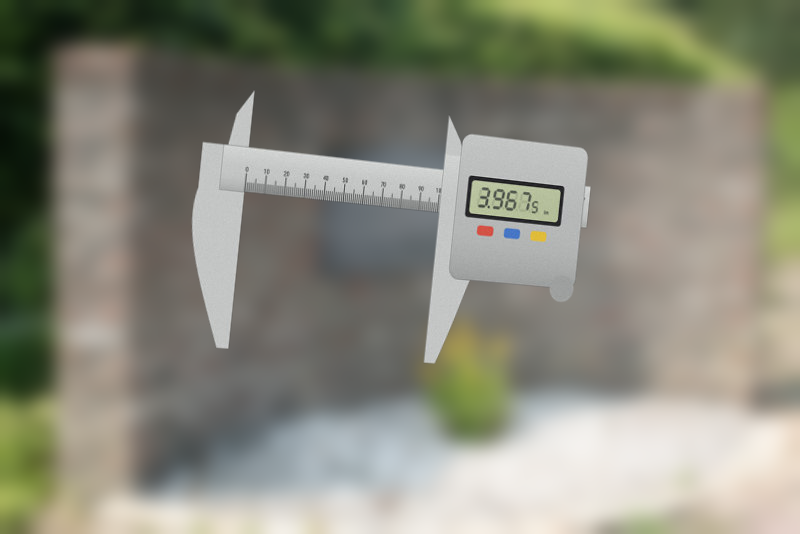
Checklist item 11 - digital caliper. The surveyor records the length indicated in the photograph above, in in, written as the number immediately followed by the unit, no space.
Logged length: 3.9675in
